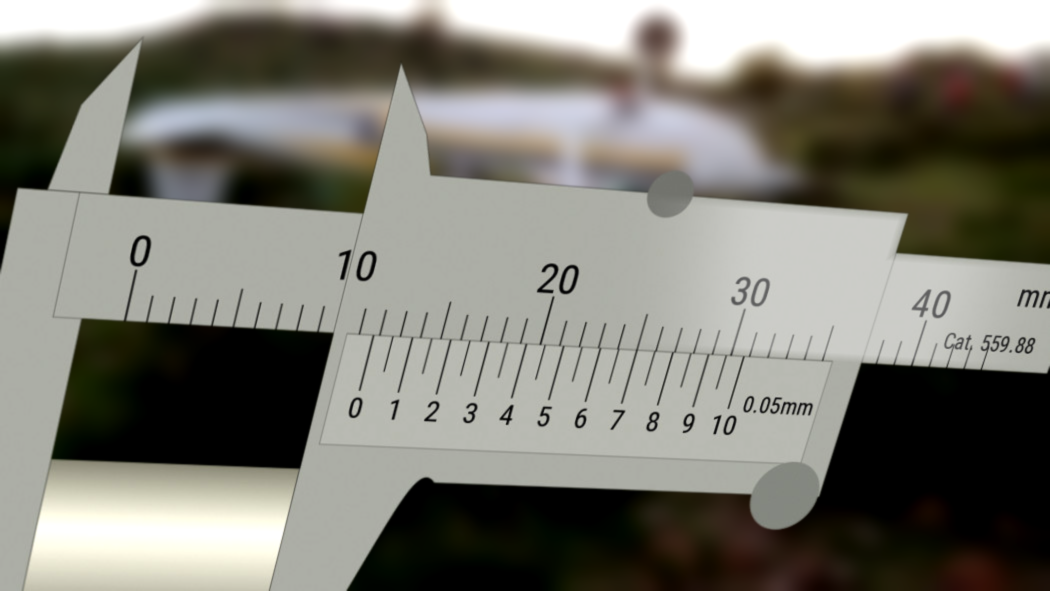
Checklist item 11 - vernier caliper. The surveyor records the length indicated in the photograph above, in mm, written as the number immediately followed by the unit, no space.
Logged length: 11.7mm
